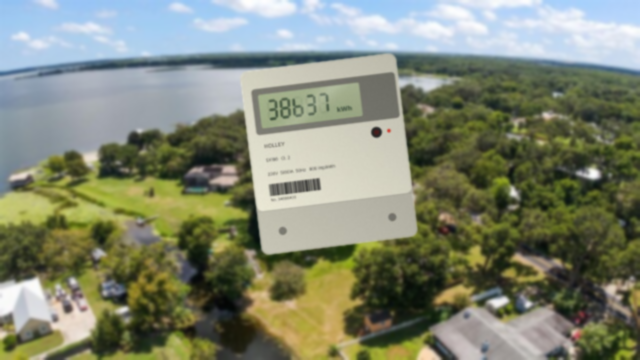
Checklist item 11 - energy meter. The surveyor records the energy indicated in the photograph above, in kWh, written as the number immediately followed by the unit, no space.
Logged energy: 38637kWh
